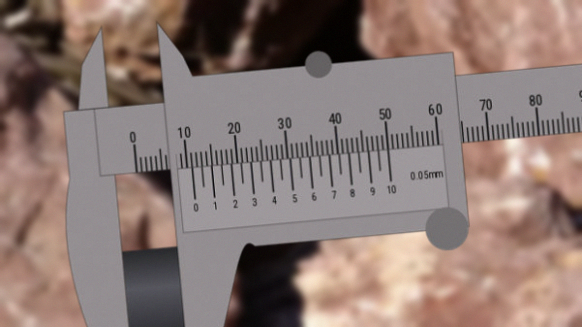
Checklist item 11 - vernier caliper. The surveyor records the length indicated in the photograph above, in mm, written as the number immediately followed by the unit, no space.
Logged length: 11.0mm
